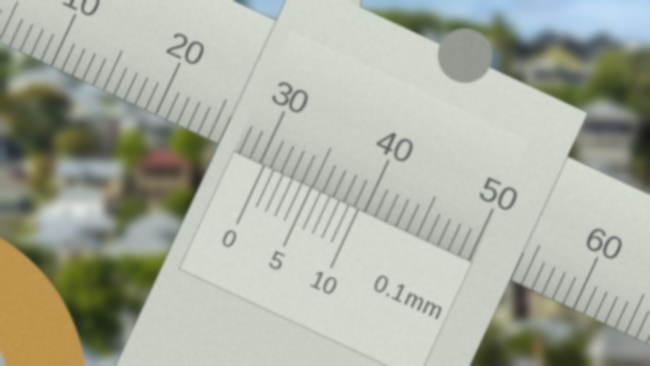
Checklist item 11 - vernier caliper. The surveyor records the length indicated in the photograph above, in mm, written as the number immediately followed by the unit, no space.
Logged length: 30.4mm
